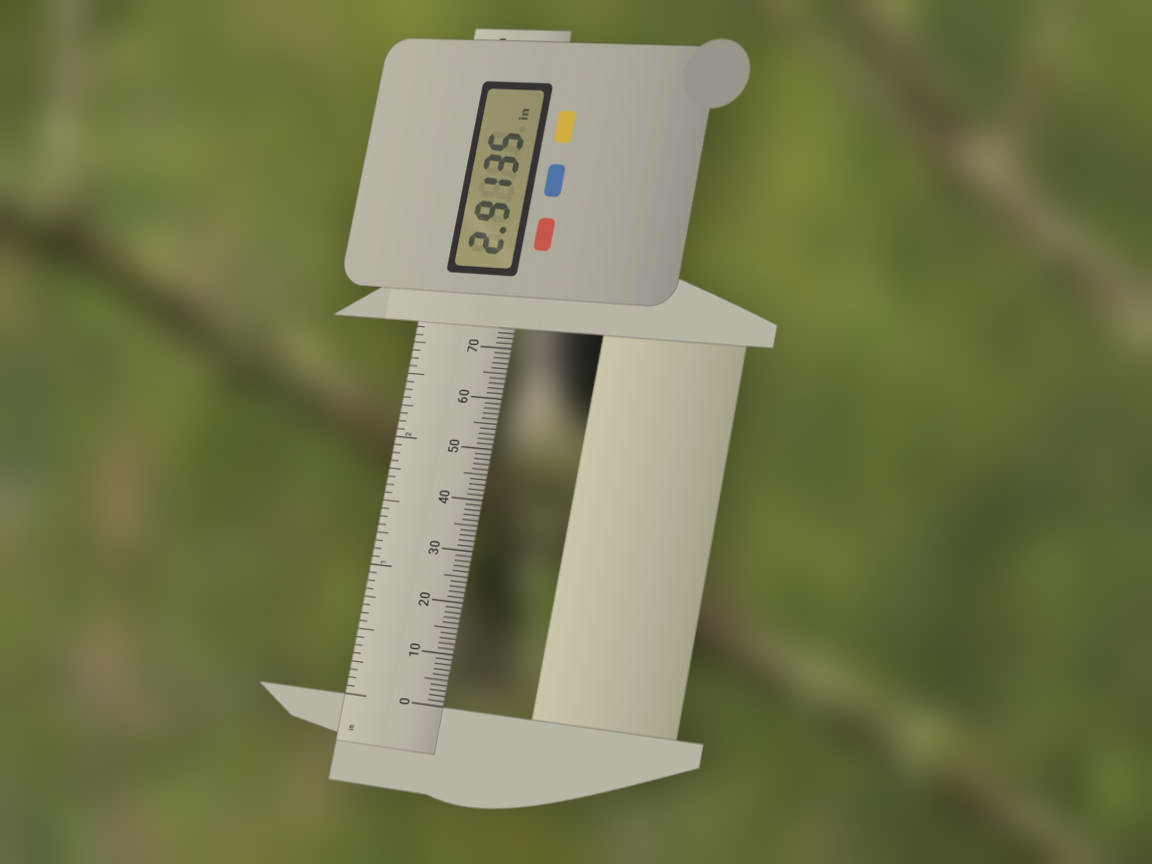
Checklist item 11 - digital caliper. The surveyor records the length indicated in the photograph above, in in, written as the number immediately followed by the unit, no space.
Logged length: 2.9135in
